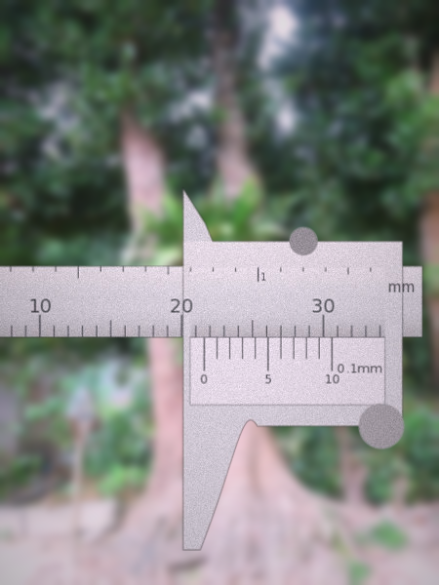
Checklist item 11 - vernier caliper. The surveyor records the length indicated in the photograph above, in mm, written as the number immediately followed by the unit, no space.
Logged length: 21.6mm
